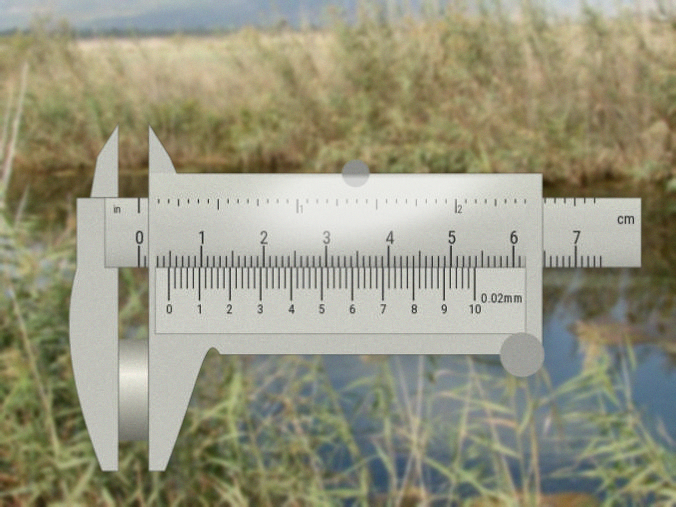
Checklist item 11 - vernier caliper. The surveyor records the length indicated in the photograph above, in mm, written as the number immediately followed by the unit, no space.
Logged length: 4.8mm
